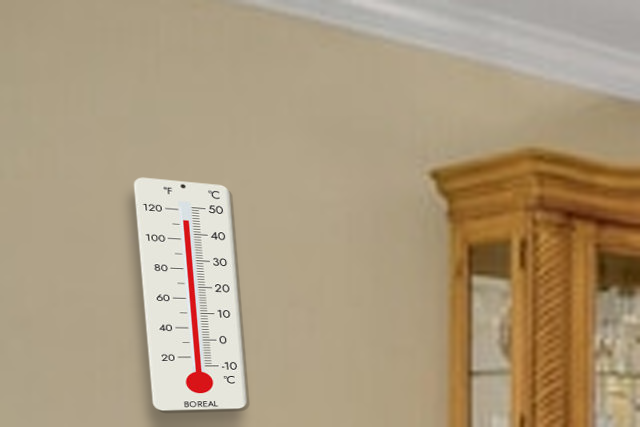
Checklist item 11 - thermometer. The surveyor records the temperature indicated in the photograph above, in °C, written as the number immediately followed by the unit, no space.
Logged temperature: 45°C
